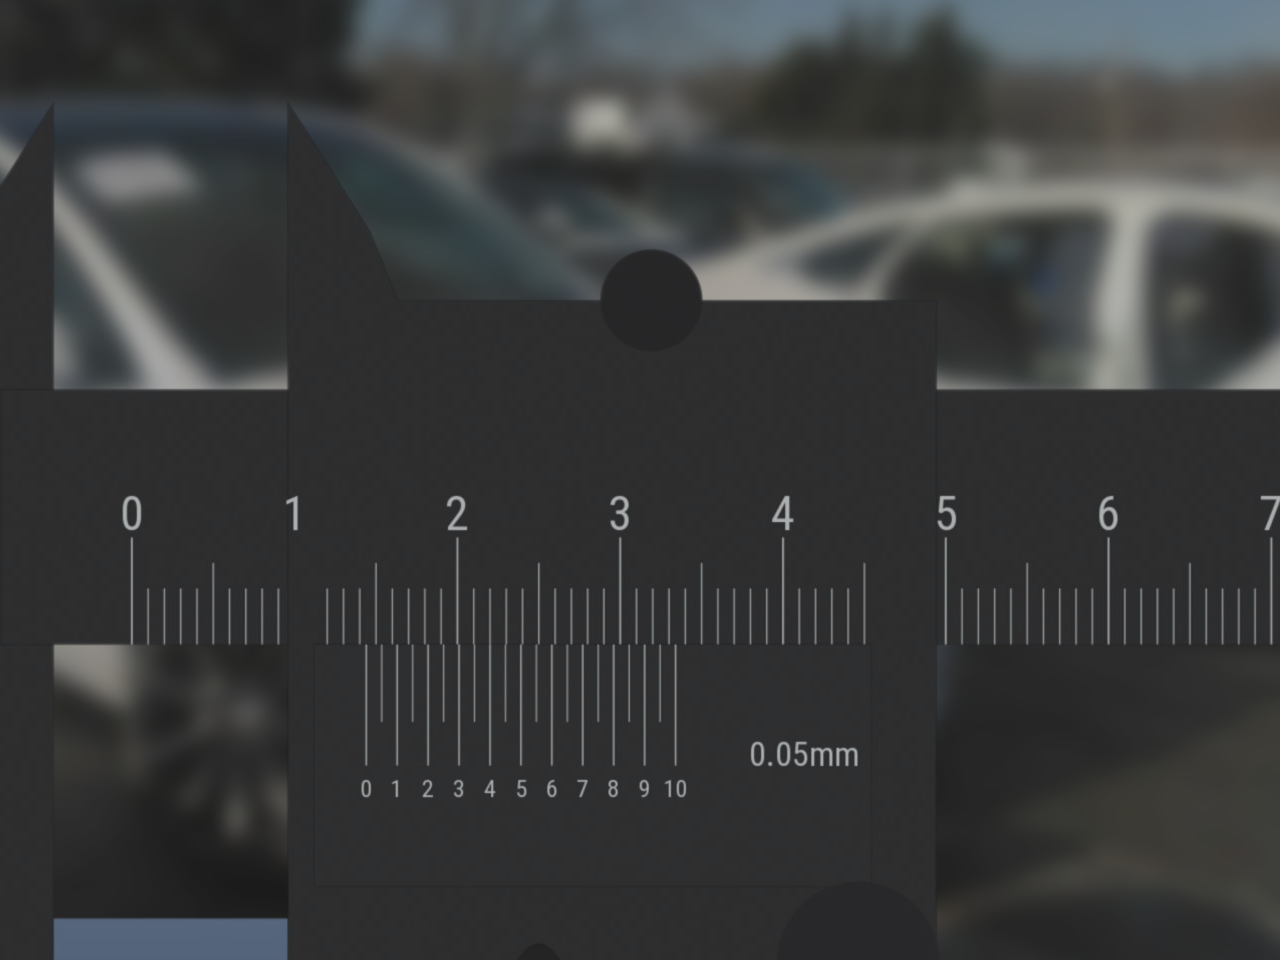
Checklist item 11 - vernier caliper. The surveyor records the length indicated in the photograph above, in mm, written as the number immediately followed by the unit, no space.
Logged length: 14.4mm
